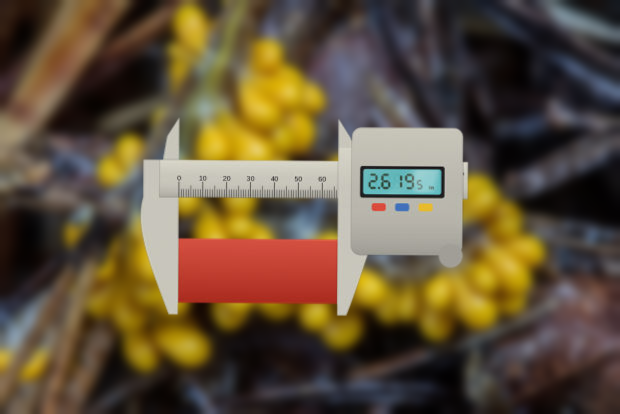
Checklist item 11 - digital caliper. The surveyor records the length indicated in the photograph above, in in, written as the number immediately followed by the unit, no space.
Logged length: 2.6195in
